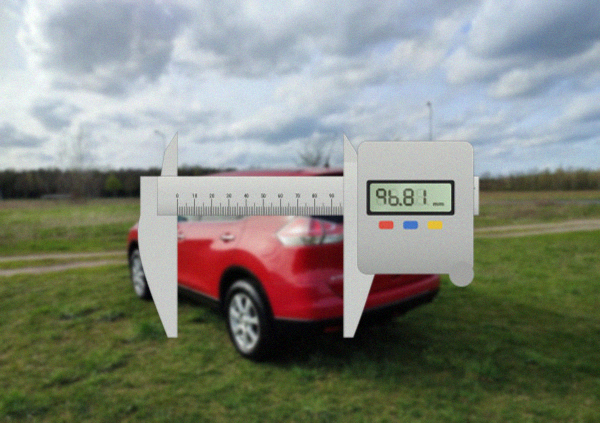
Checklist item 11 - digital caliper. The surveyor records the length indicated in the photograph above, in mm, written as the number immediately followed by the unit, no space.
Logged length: 96.81mm
